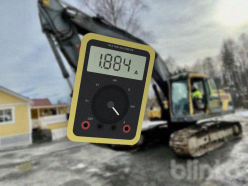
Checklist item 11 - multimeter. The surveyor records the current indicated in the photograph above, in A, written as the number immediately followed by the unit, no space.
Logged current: 1.884A
